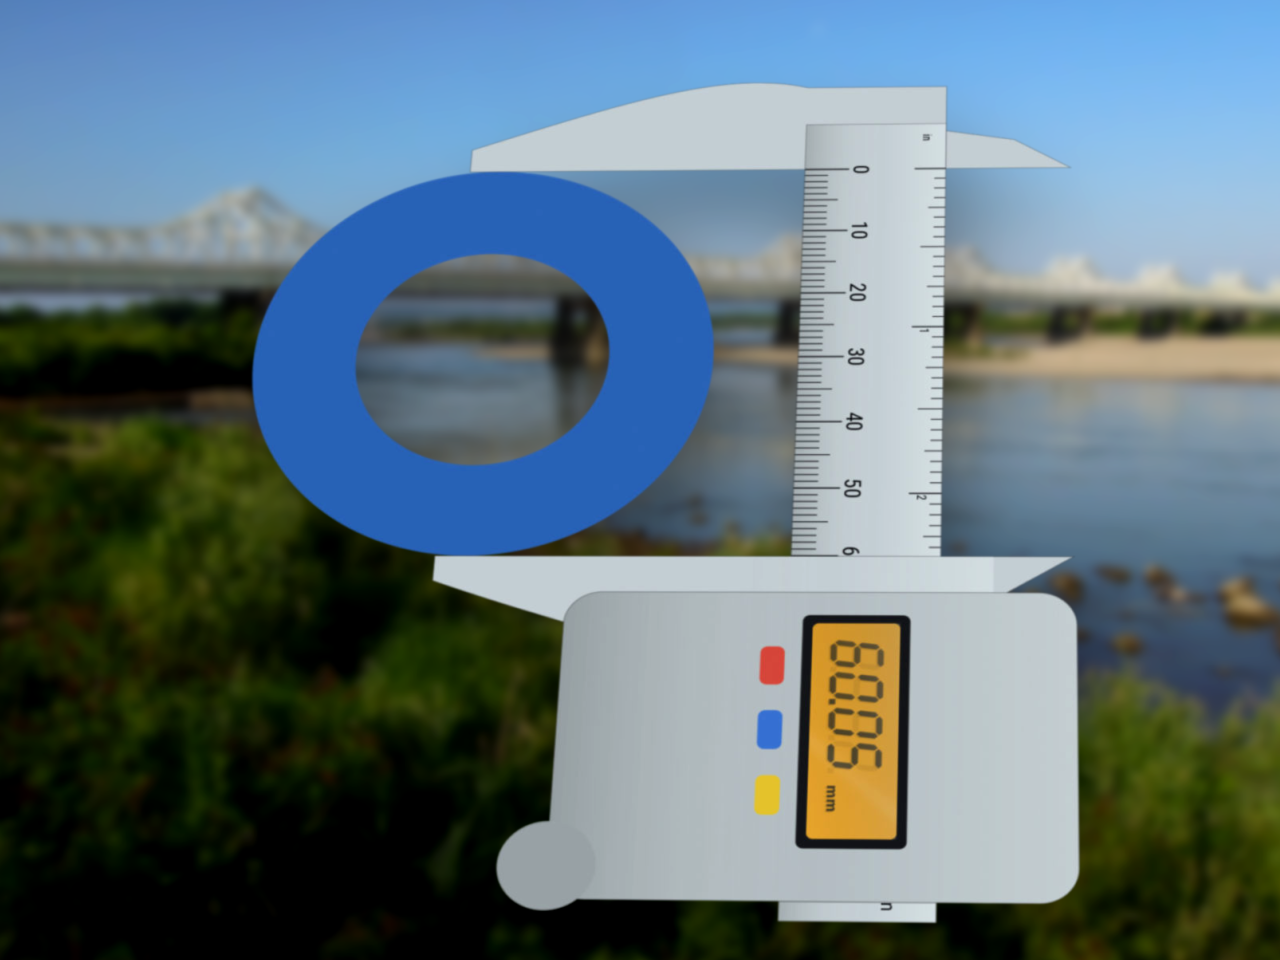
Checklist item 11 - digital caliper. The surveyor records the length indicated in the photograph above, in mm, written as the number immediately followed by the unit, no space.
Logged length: 60.05mm
